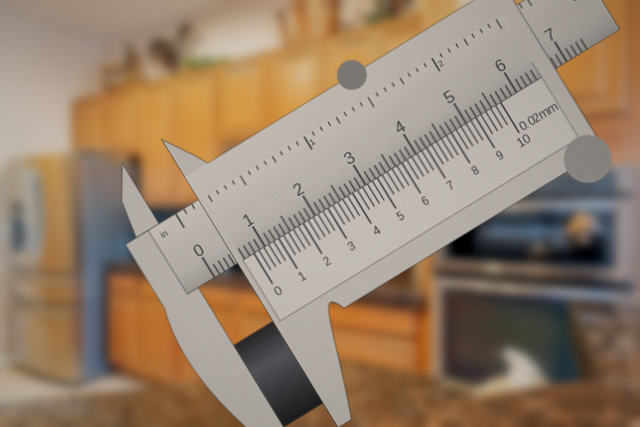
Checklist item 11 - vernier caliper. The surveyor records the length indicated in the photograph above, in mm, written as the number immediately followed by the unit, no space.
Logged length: 7.8mm
